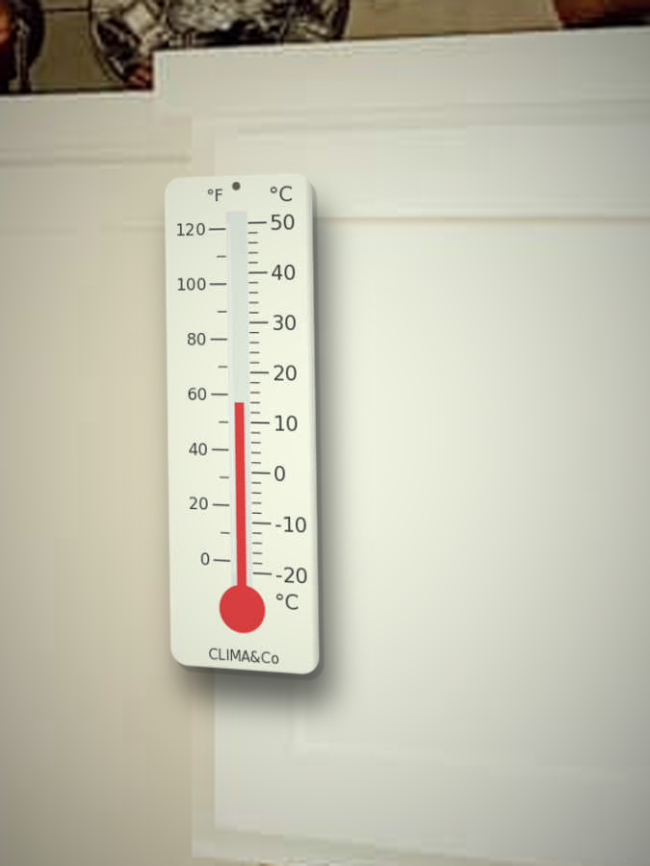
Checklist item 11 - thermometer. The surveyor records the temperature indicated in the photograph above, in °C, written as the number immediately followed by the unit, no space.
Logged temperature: 14°C
